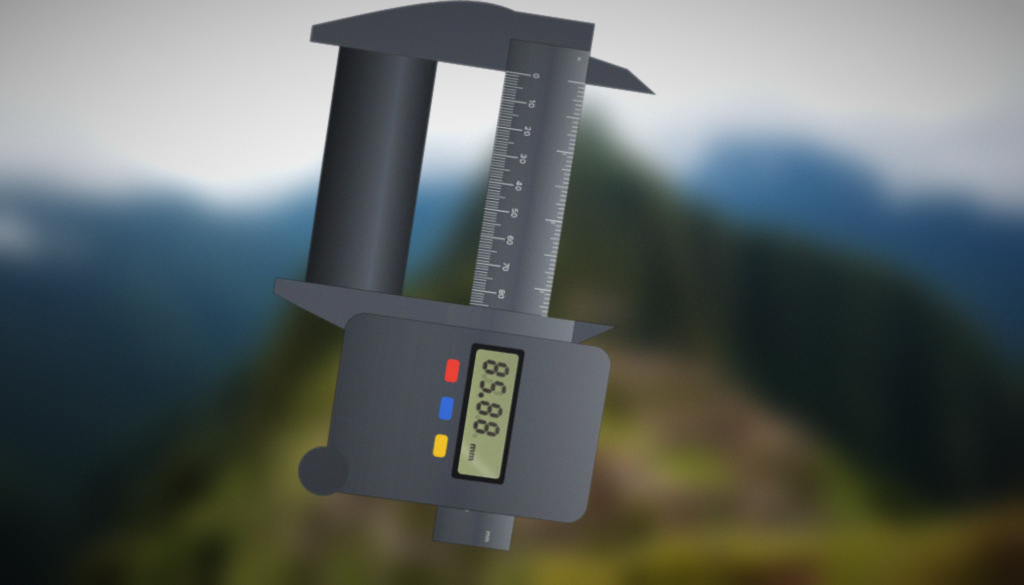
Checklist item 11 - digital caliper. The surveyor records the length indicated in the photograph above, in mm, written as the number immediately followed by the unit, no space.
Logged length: 85.88mm
